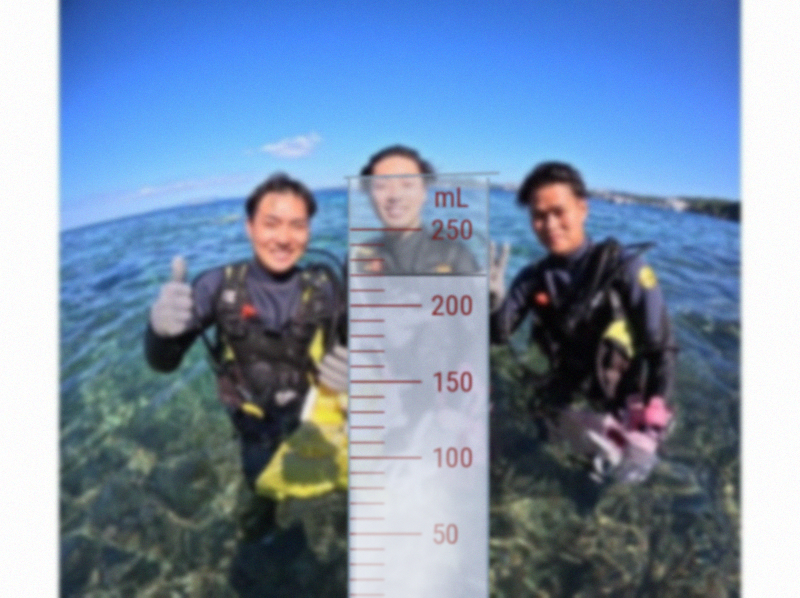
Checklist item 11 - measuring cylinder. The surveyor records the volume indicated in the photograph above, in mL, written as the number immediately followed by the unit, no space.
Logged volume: 220mL
